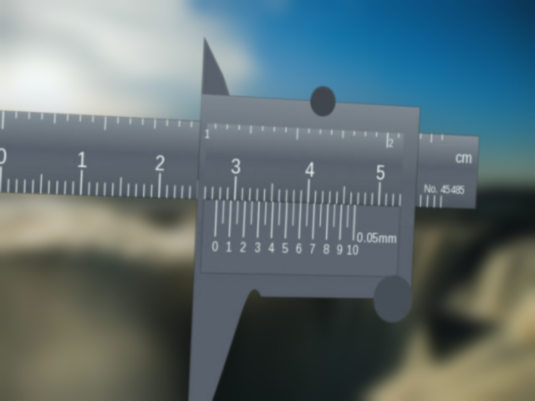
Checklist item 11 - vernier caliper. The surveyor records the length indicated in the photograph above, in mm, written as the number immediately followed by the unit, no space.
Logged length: 27.6mm
